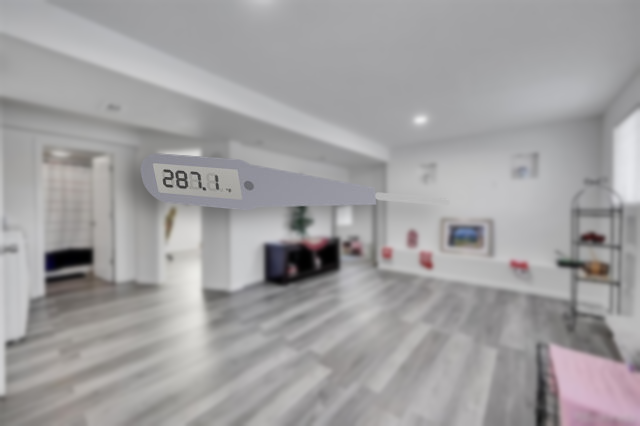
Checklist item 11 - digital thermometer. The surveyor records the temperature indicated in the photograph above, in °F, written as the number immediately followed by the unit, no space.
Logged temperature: 287.1°F
